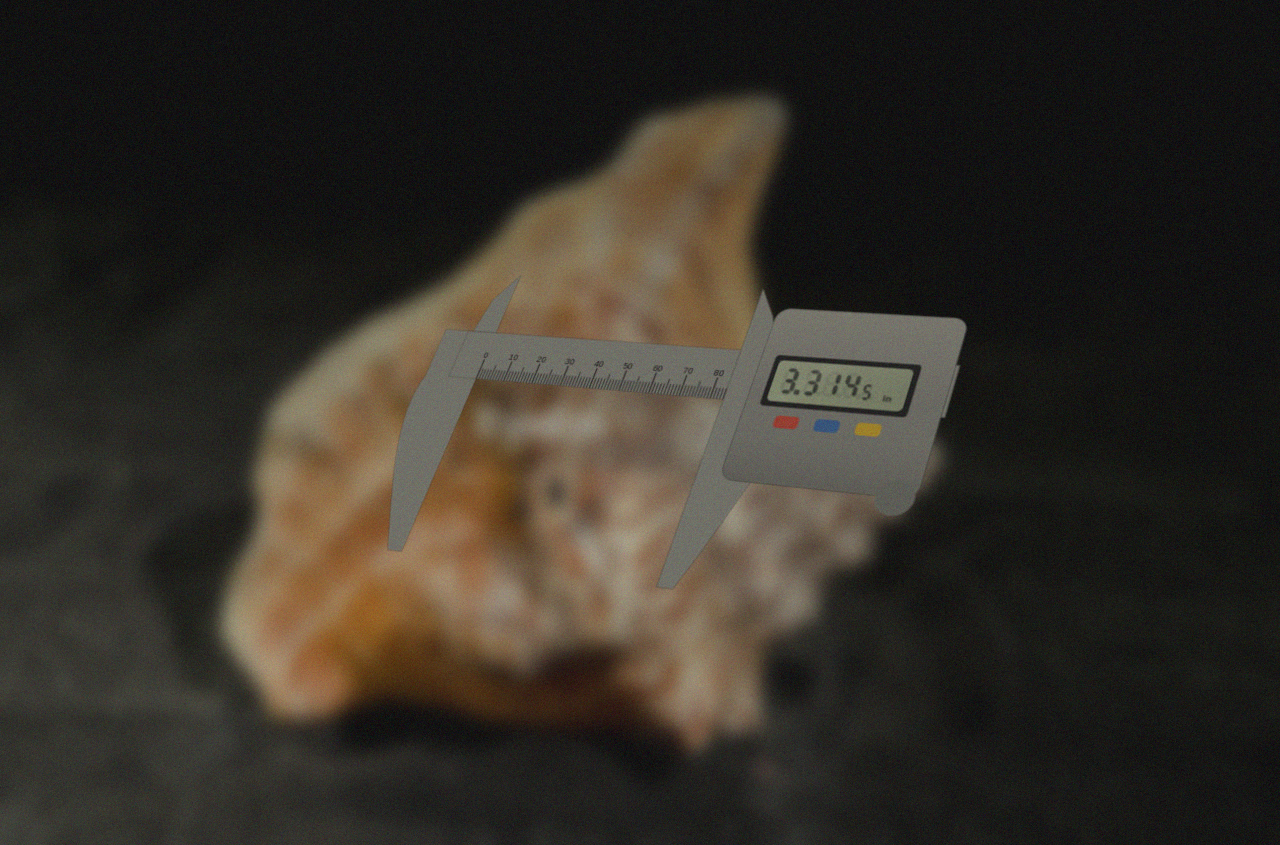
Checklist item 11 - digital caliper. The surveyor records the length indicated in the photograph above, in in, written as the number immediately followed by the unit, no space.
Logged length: 3.3145in
